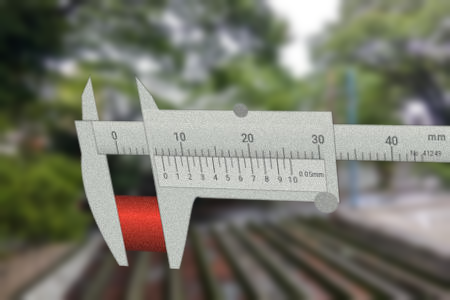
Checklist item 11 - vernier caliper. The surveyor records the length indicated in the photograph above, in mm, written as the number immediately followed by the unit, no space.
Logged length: 6.8mm
